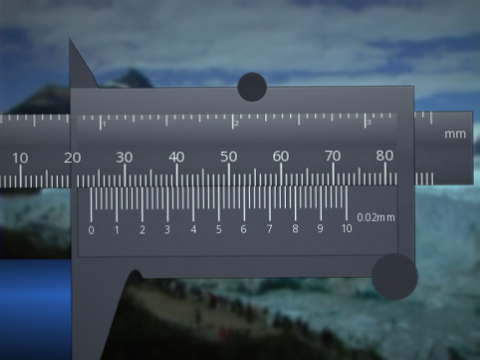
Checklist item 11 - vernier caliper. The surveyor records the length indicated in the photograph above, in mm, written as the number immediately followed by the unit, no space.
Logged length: 23.5mm
